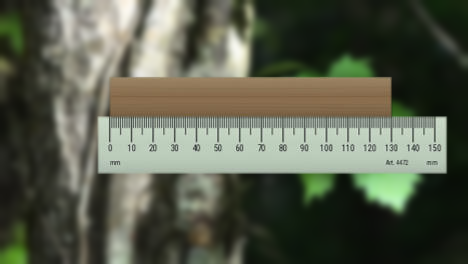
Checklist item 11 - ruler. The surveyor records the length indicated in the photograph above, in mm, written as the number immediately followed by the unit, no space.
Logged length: 130mm
